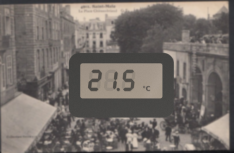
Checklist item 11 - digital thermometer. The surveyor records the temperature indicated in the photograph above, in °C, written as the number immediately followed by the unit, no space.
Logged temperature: 21.5°C
